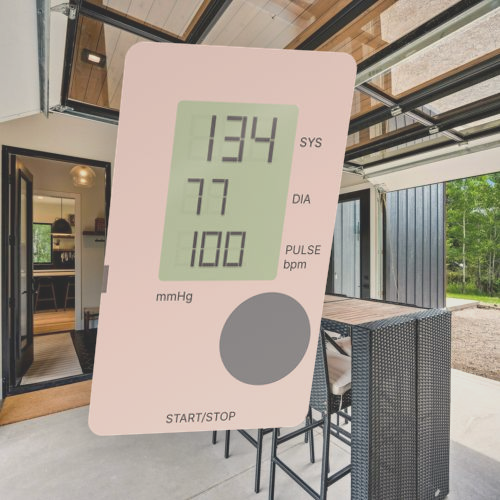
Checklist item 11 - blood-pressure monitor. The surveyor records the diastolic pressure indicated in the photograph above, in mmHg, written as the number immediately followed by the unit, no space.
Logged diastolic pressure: 77mmHg
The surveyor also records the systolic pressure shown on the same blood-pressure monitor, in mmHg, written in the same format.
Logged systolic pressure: 134mmHg
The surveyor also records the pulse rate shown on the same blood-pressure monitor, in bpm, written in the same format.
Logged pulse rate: 100bpm
